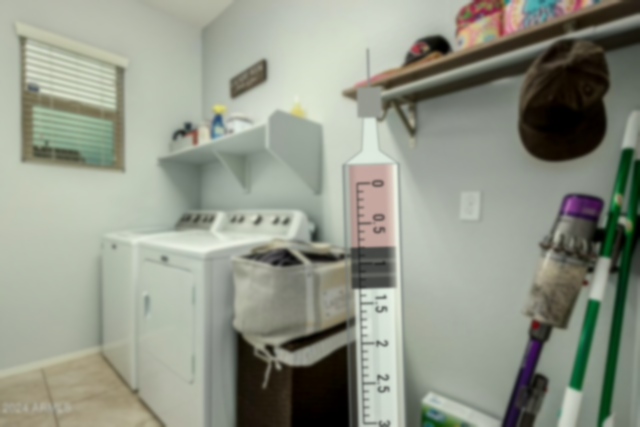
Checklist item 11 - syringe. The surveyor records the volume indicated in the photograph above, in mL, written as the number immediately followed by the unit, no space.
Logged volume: 0.8mL
